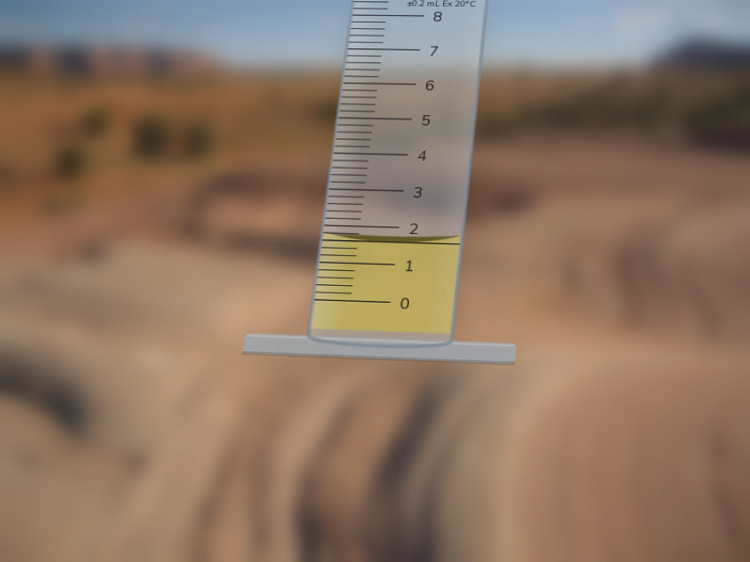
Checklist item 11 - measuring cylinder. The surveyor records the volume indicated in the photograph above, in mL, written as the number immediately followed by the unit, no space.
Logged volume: 1.6mL
